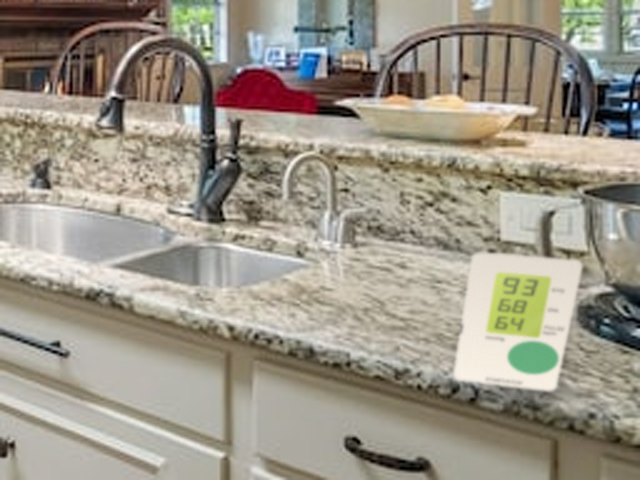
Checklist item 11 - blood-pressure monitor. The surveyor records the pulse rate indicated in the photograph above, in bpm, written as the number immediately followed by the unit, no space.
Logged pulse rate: 64bpm
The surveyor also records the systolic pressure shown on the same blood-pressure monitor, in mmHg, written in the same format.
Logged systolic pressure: 93mmHg
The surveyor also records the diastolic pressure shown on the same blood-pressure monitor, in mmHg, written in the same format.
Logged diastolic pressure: 68mmHg
